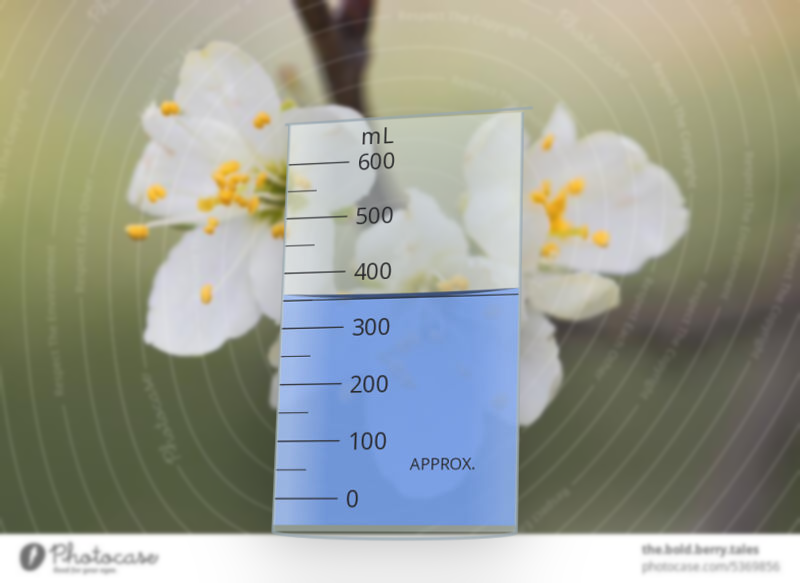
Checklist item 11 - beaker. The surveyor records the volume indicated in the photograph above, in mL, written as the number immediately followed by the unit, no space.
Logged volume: 350mL
